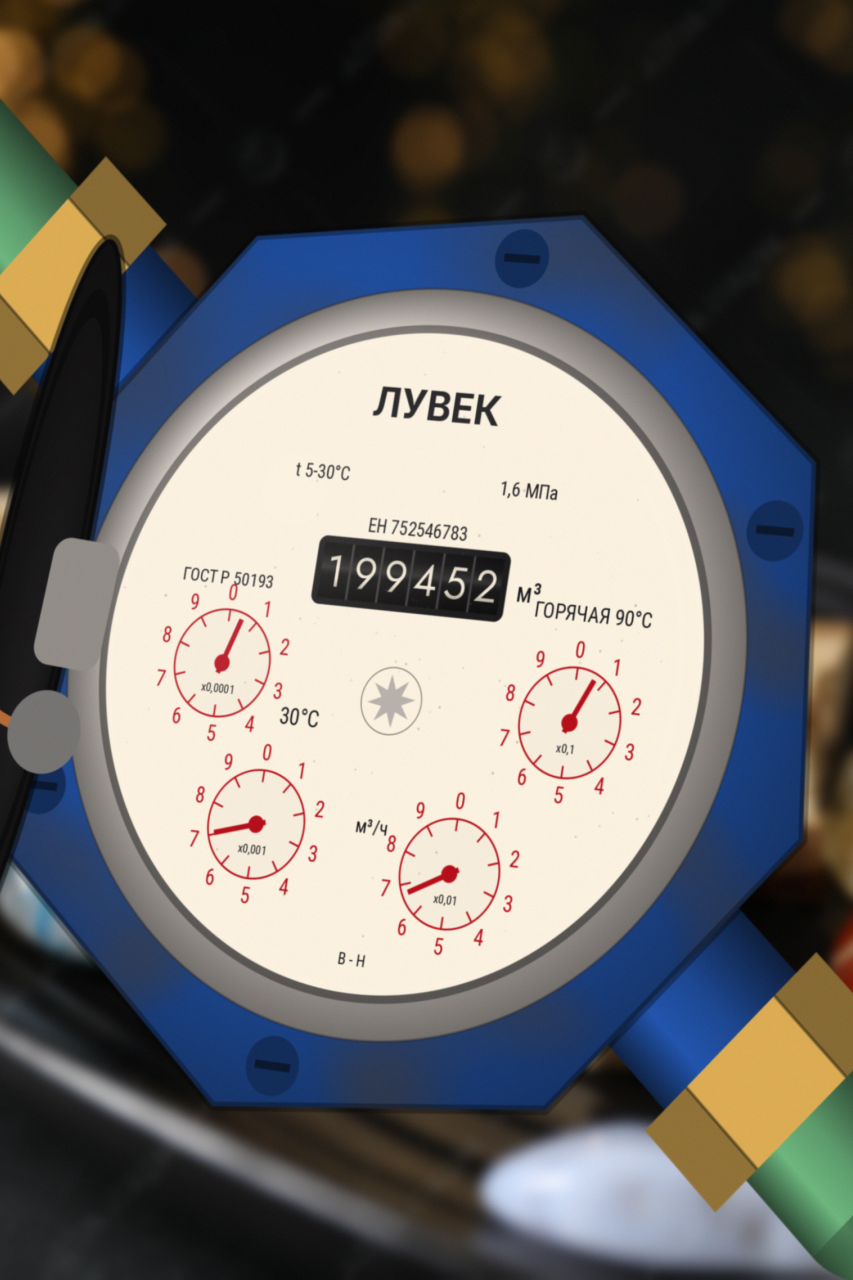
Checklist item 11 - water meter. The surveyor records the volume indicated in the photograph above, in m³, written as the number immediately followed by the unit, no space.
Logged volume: 199452.0670m³
